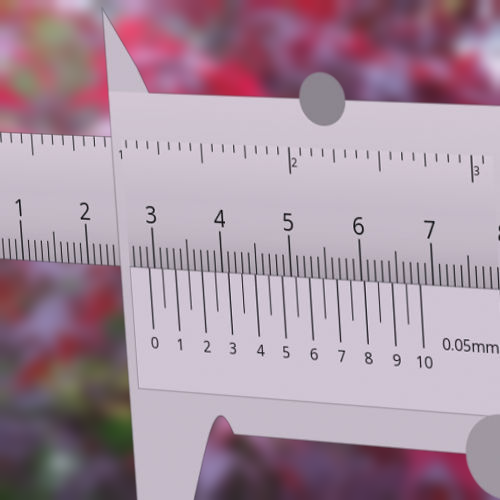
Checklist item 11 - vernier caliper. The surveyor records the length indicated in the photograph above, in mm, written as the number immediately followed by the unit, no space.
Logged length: 29.2mm
